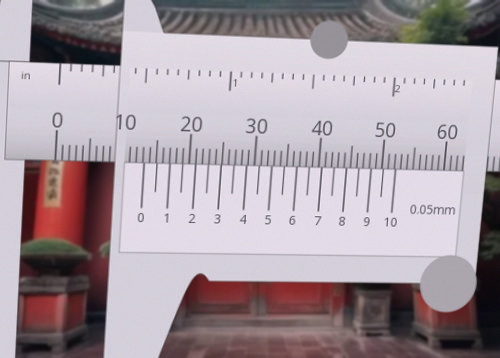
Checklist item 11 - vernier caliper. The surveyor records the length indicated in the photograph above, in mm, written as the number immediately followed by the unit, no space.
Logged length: 13.2mm
